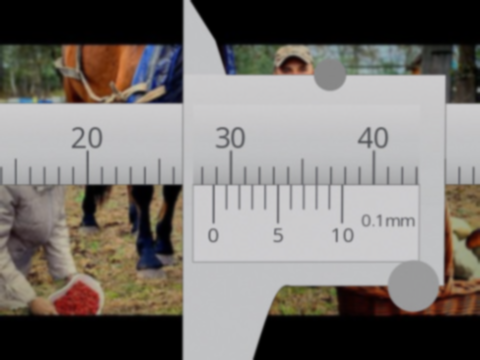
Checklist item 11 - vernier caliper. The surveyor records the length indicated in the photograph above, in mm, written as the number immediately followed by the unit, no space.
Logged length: 28.8mm
